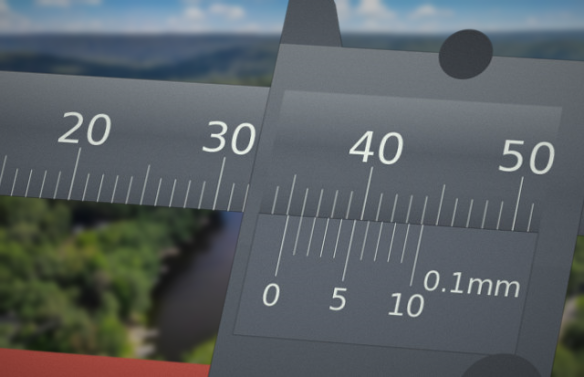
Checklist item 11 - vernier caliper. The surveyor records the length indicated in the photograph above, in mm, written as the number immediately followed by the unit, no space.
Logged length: 35.1mm
